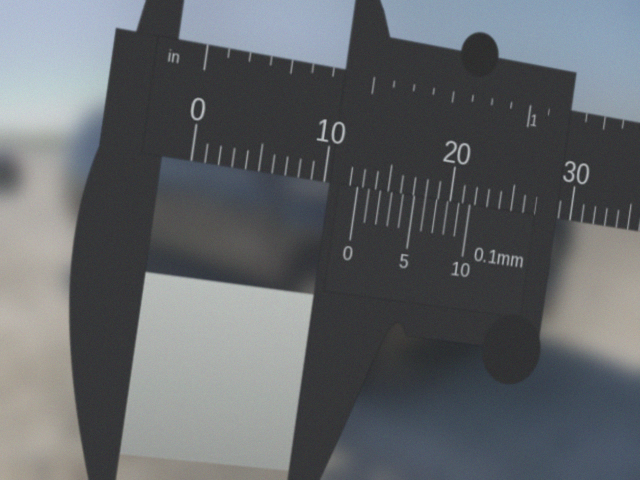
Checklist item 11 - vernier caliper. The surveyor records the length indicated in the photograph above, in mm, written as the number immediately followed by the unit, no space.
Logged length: 12.6mm
